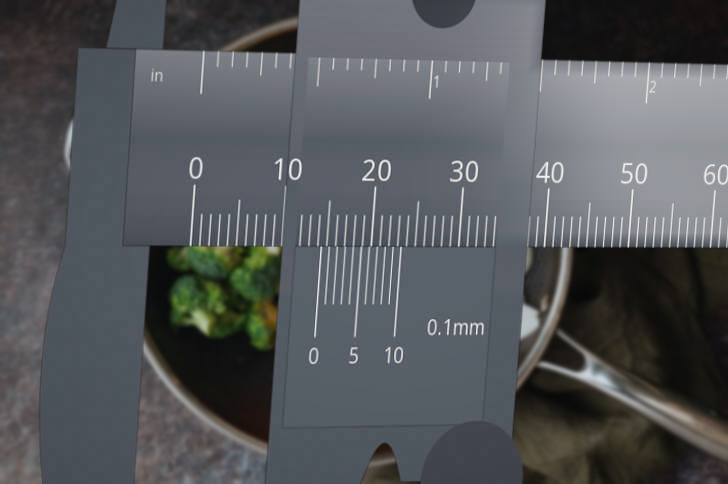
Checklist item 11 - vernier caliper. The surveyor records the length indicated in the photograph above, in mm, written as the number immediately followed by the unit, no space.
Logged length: 14.4mm
